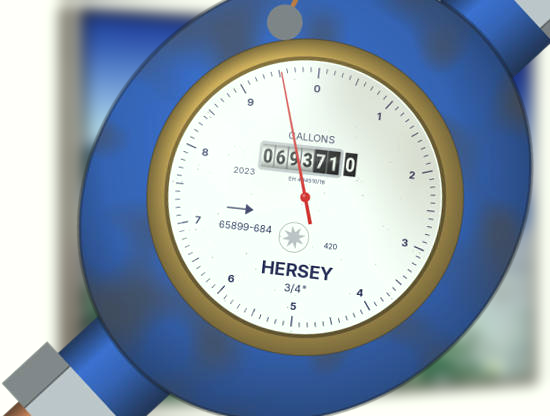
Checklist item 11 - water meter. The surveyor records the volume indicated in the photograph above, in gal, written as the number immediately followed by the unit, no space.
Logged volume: 693709.5gal
